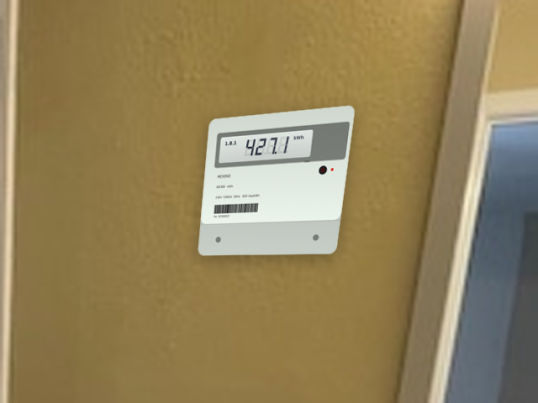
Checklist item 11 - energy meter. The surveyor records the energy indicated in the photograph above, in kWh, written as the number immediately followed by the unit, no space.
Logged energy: 427.1kWh
